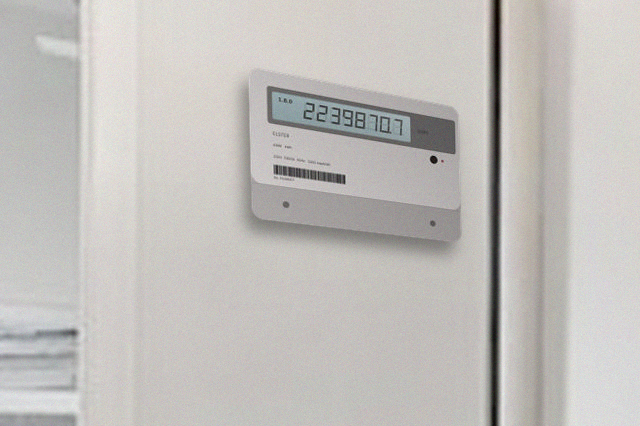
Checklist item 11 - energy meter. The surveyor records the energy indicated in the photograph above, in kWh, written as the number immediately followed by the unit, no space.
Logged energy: 2239870.7kWh
